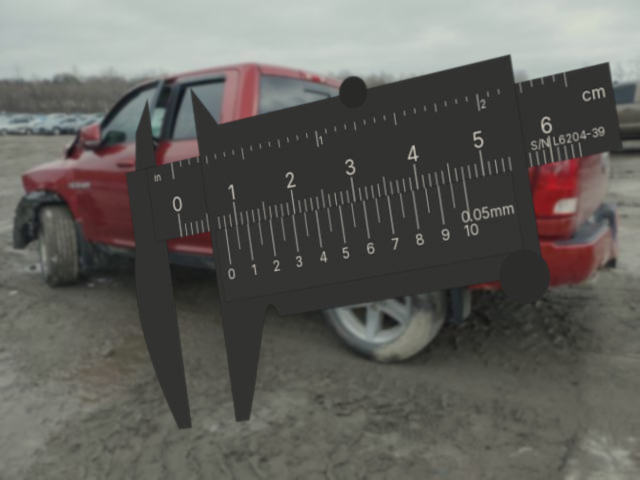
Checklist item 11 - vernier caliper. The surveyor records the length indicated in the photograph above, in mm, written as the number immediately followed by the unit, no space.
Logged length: 8.0mm
